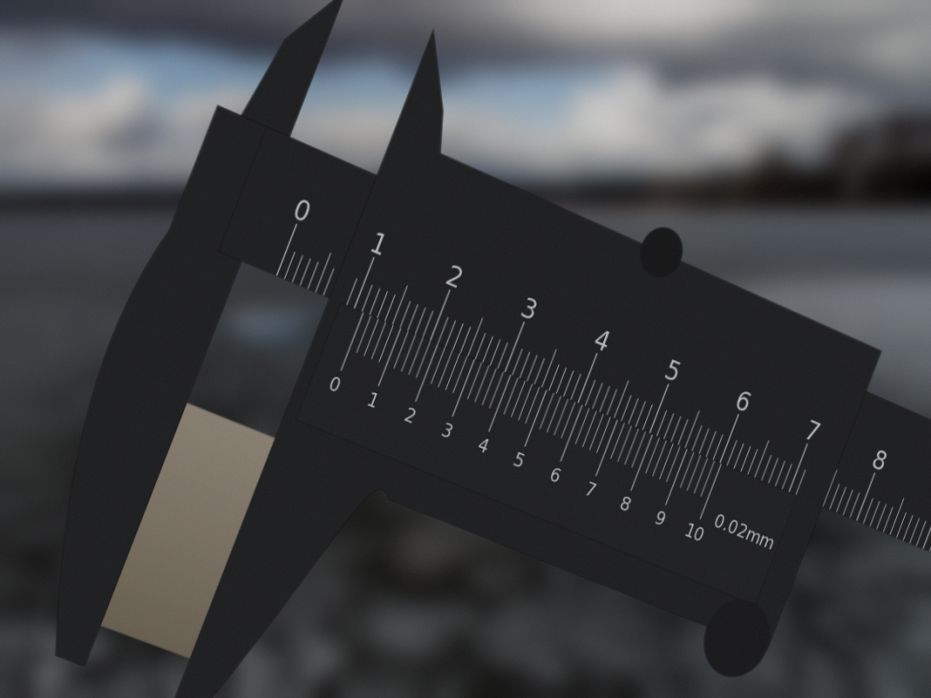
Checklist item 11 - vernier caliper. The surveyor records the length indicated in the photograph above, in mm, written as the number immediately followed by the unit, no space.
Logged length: 11.2mm
